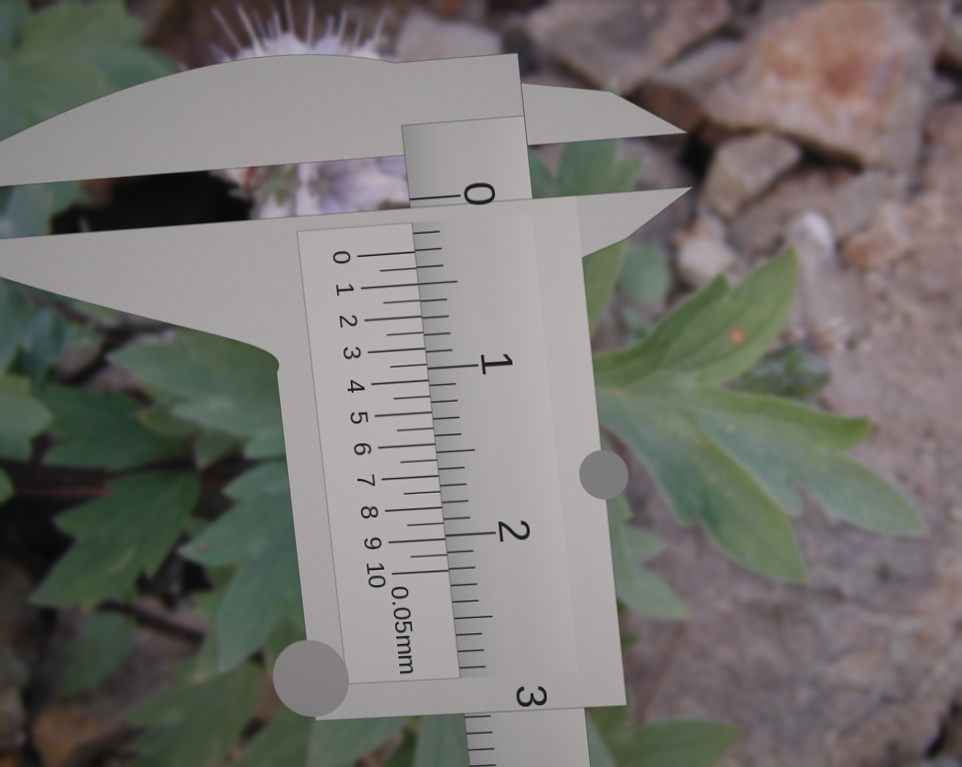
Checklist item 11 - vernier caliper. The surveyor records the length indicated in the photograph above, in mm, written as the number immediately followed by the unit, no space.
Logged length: 3.1mm
